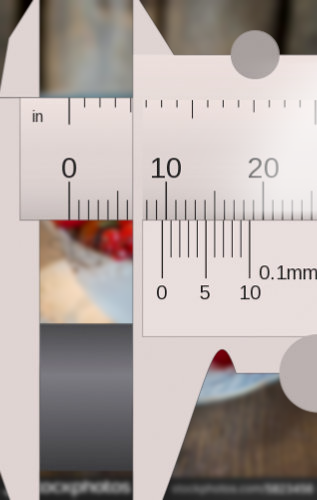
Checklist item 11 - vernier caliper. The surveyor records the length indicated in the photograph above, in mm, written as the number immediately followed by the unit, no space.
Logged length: 9.6mm
